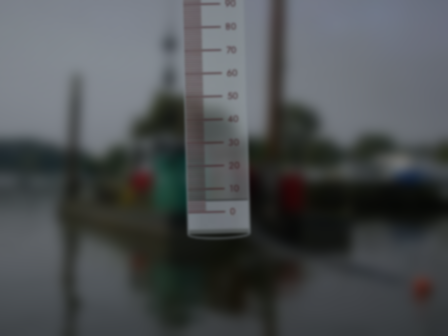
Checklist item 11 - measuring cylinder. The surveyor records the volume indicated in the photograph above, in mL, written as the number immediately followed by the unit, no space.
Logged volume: 5mL
